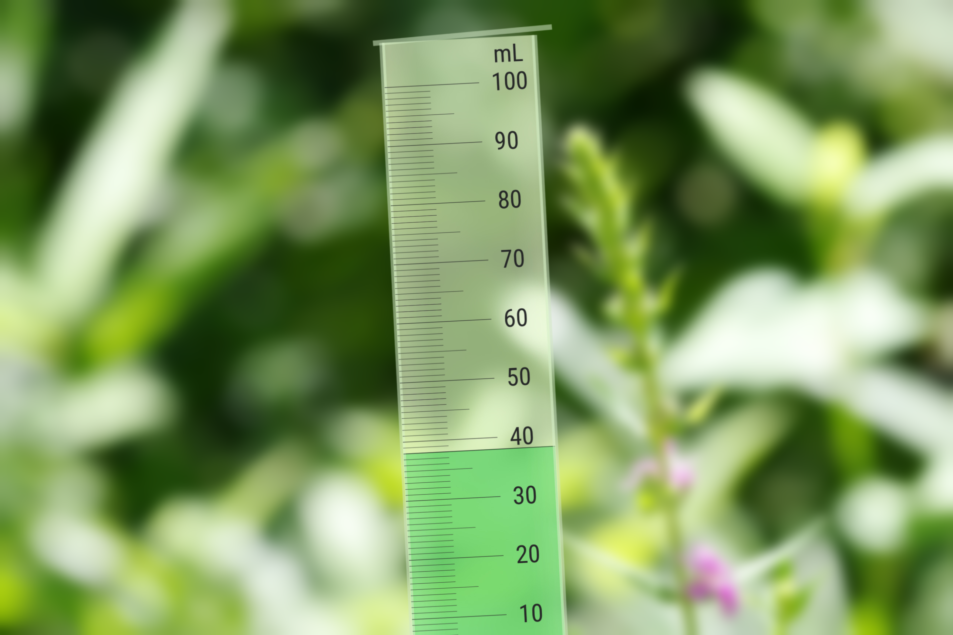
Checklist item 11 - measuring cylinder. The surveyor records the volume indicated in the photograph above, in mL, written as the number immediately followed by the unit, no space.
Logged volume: 38mL
